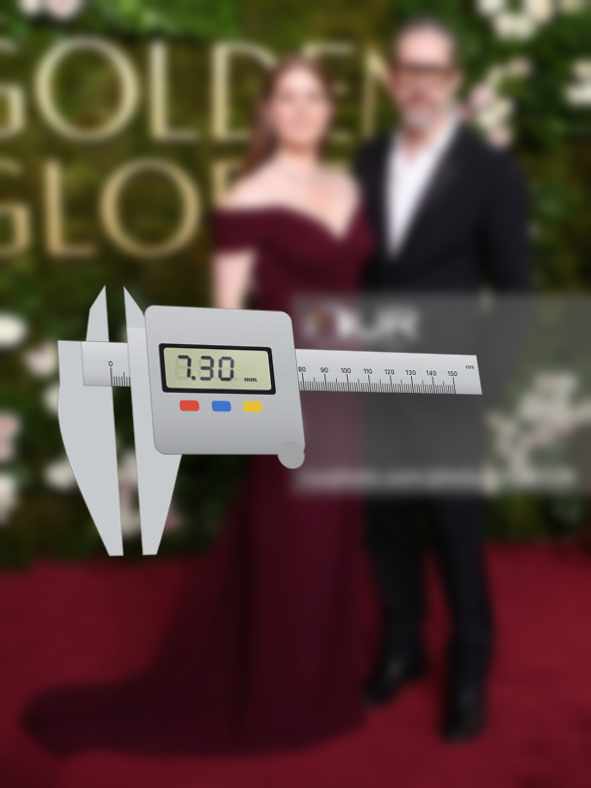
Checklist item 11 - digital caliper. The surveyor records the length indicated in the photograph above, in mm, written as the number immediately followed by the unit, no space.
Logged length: 7.30mm
